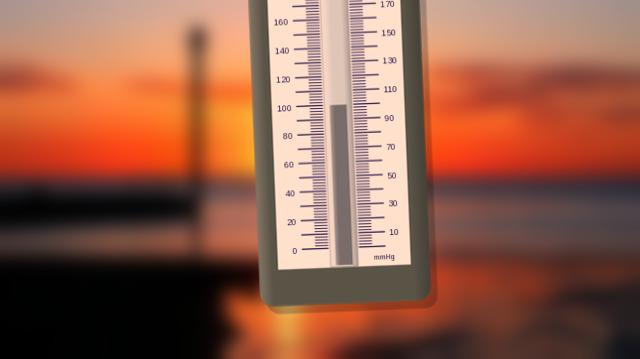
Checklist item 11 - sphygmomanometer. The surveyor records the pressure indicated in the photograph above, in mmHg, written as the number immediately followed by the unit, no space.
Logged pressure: 100mmHg
